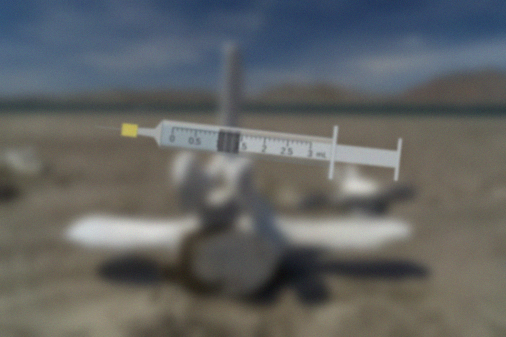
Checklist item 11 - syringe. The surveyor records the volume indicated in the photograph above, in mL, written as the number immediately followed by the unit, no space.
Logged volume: 1mL
